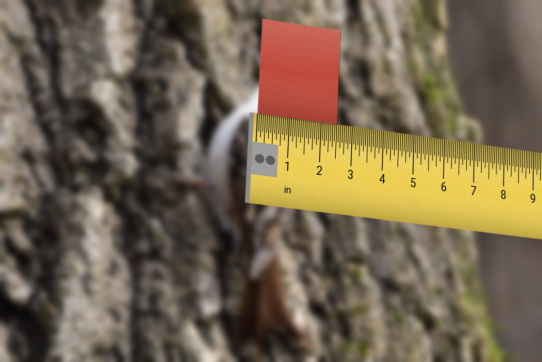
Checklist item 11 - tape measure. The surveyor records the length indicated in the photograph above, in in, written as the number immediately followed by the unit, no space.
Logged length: 2.5in
